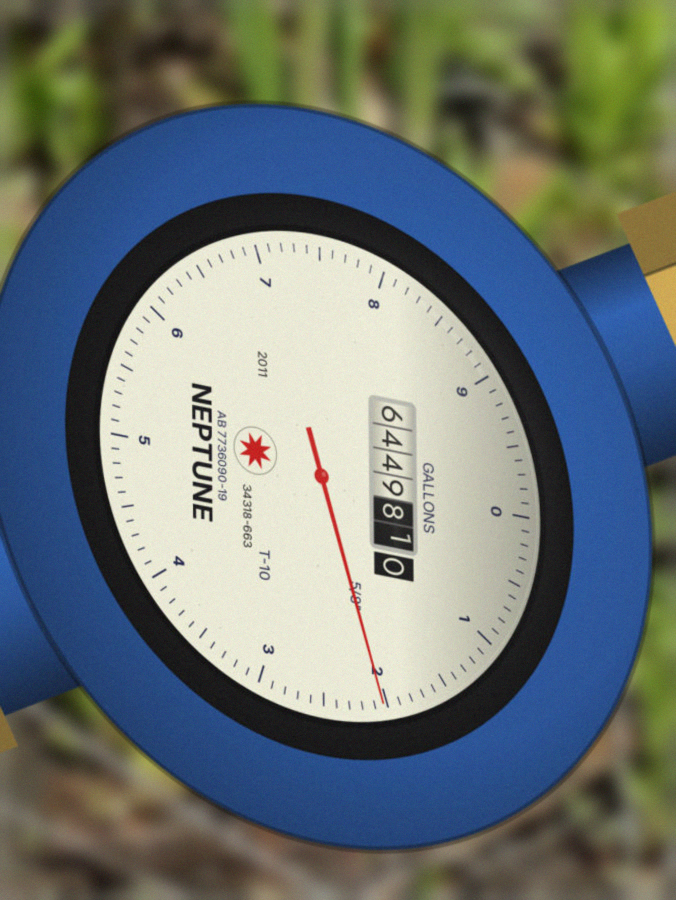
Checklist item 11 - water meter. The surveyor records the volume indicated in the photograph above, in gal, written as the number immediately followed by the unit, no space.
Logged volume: 6449812.0gal
